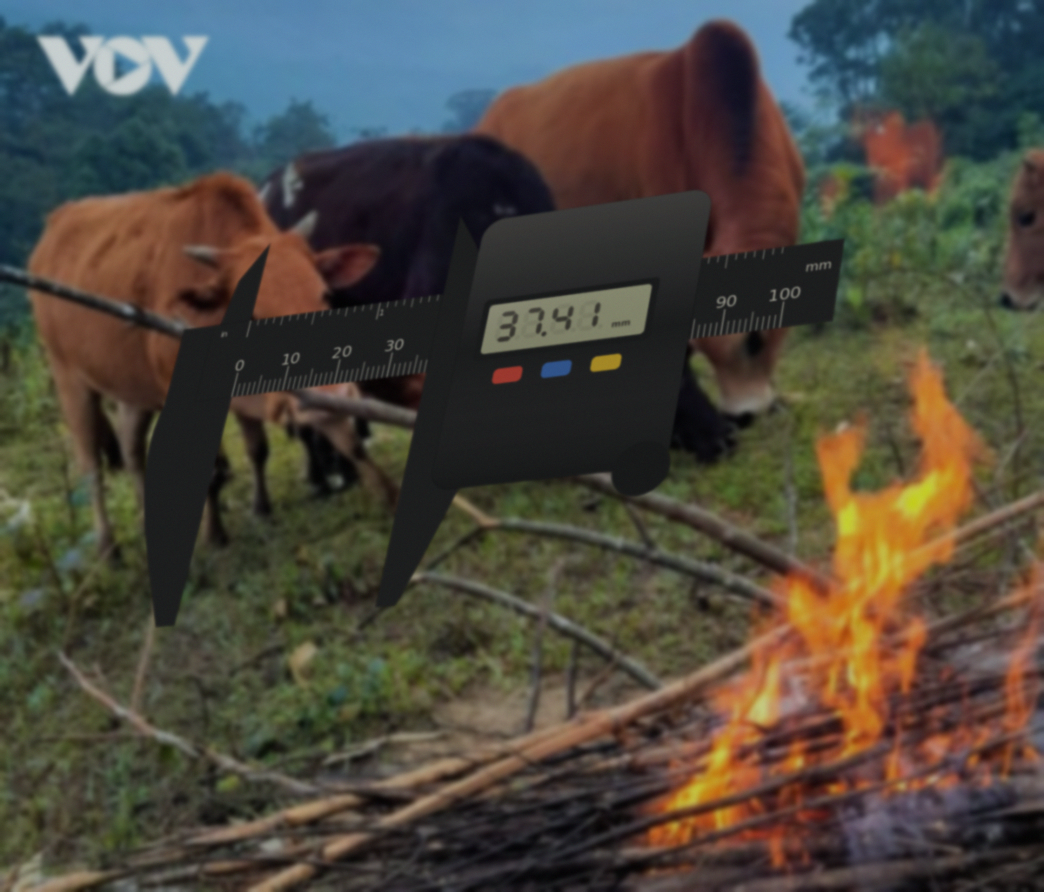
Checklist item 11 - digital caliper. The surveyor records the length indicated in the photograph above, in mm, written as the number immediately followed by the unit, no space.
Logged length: 37.41mm
